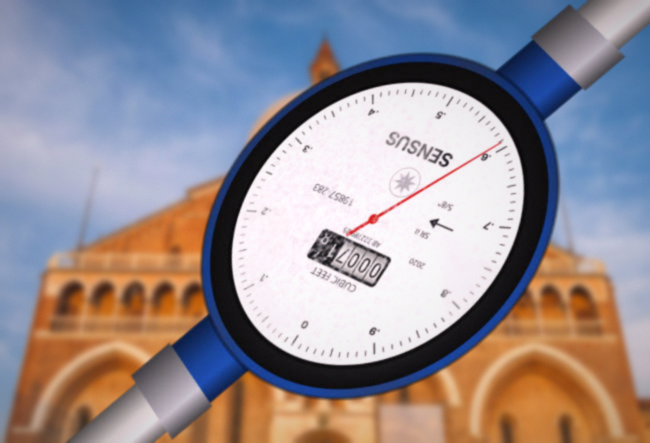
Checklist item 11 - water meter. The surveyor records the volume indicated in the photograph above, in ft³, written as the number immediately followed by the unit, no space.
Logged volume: 717.59ft³
